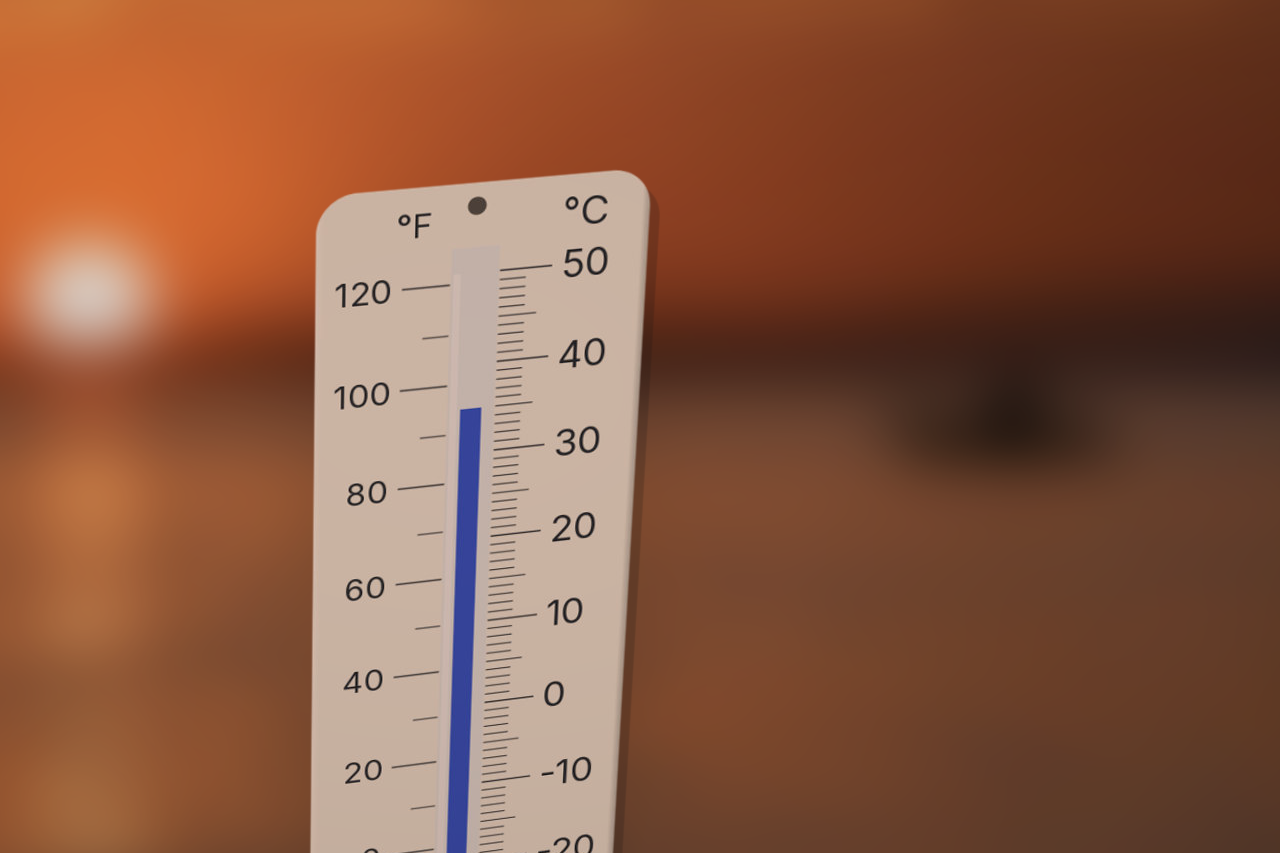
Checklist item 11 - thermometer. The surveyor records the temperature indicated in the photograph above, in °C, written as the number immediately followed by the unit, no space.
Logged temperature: 35°C
